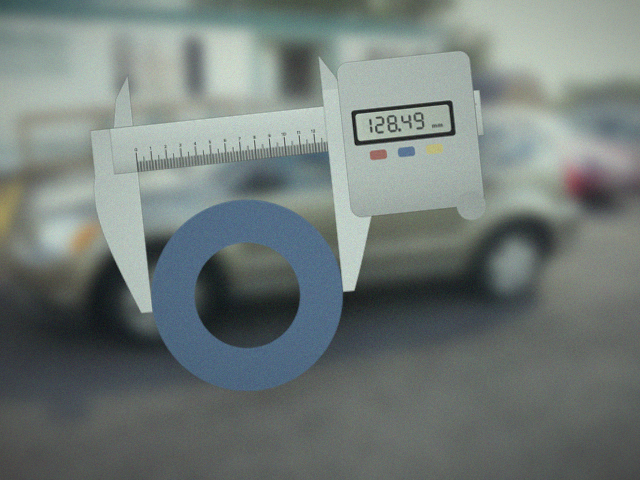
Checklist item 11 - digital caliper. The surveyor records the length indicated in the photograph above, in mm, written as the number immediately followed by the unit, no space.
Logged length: 128.49mm
